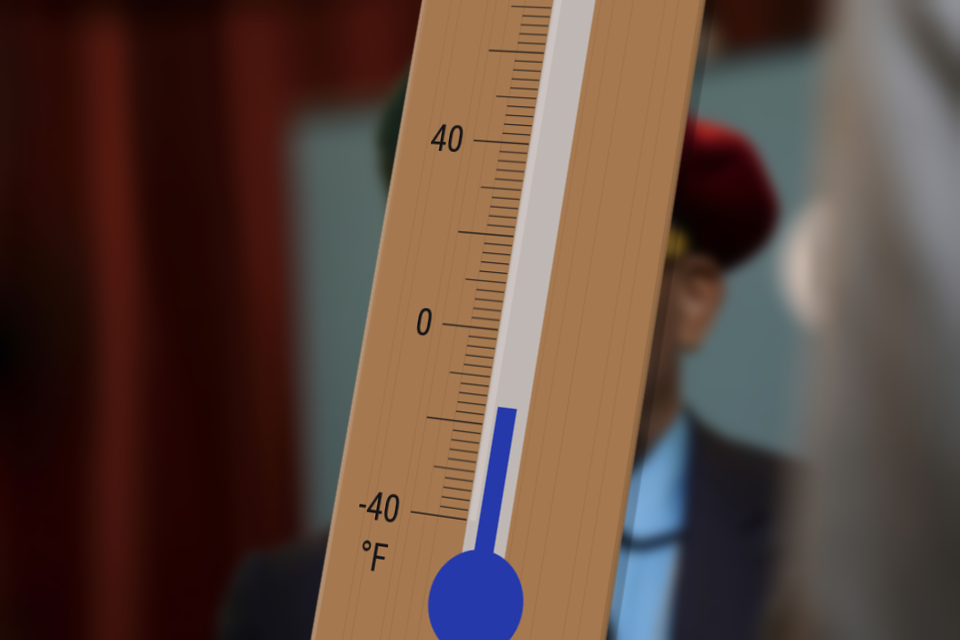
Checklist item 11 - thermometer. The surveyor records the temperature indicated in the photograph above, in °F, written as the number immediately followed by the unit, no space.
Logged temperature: -16°F
